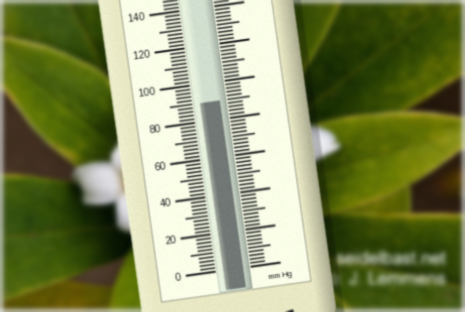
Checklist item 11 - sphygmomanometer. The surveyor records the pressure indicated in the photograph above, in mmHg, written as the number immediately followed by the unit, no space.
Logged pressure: 90mmHg
